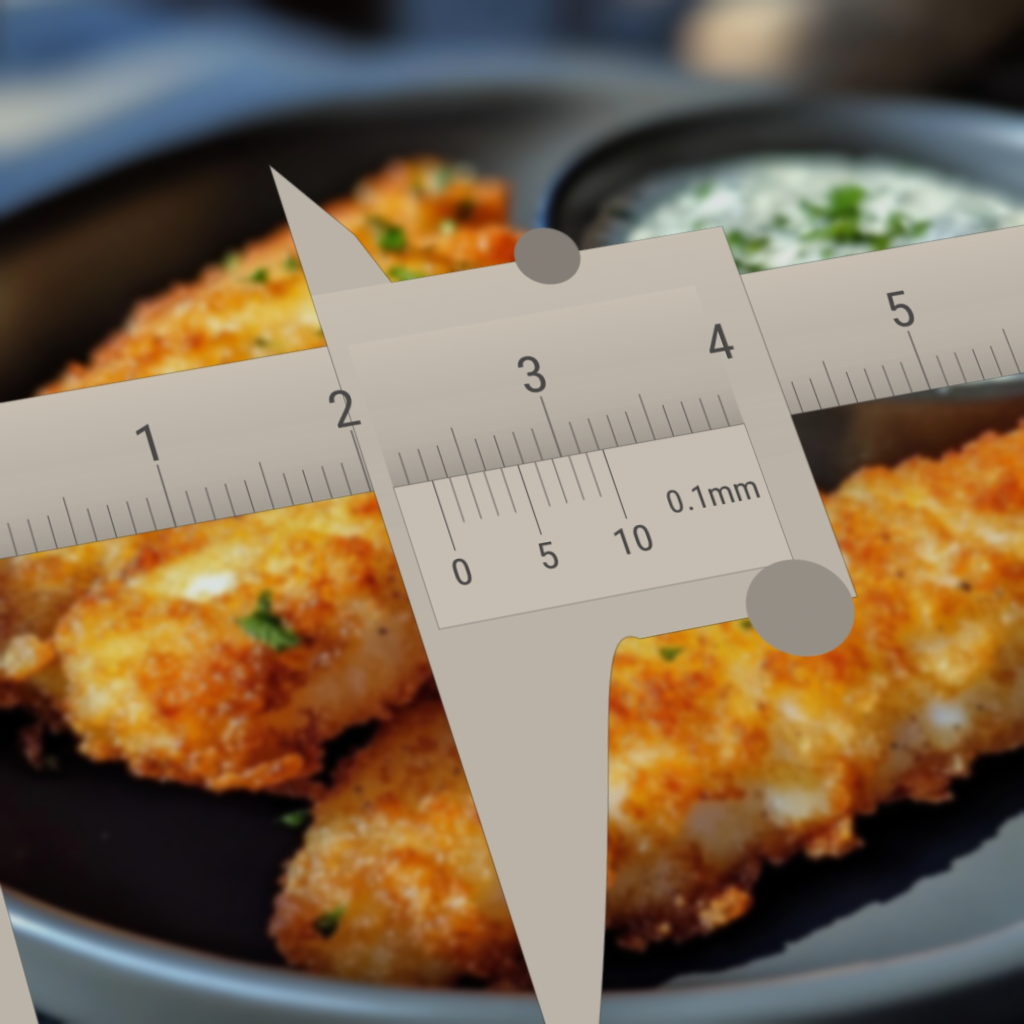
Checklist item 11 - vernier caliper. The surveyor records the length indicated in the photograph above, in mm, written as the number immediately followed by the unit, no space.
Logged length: 23.2mm
